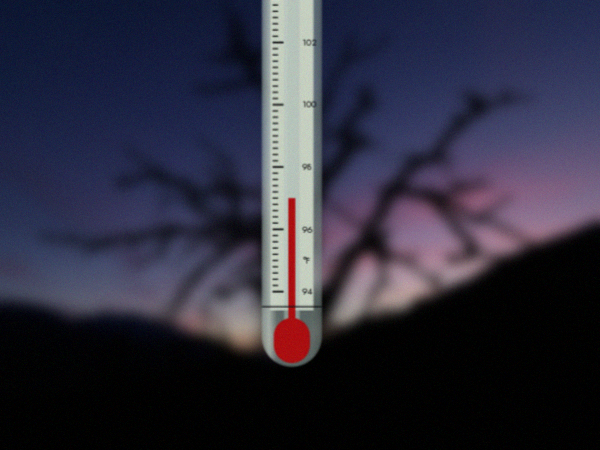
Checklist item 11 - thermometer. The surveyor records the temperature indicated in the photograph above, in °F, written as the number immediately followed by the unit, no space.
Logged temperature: 97°F
